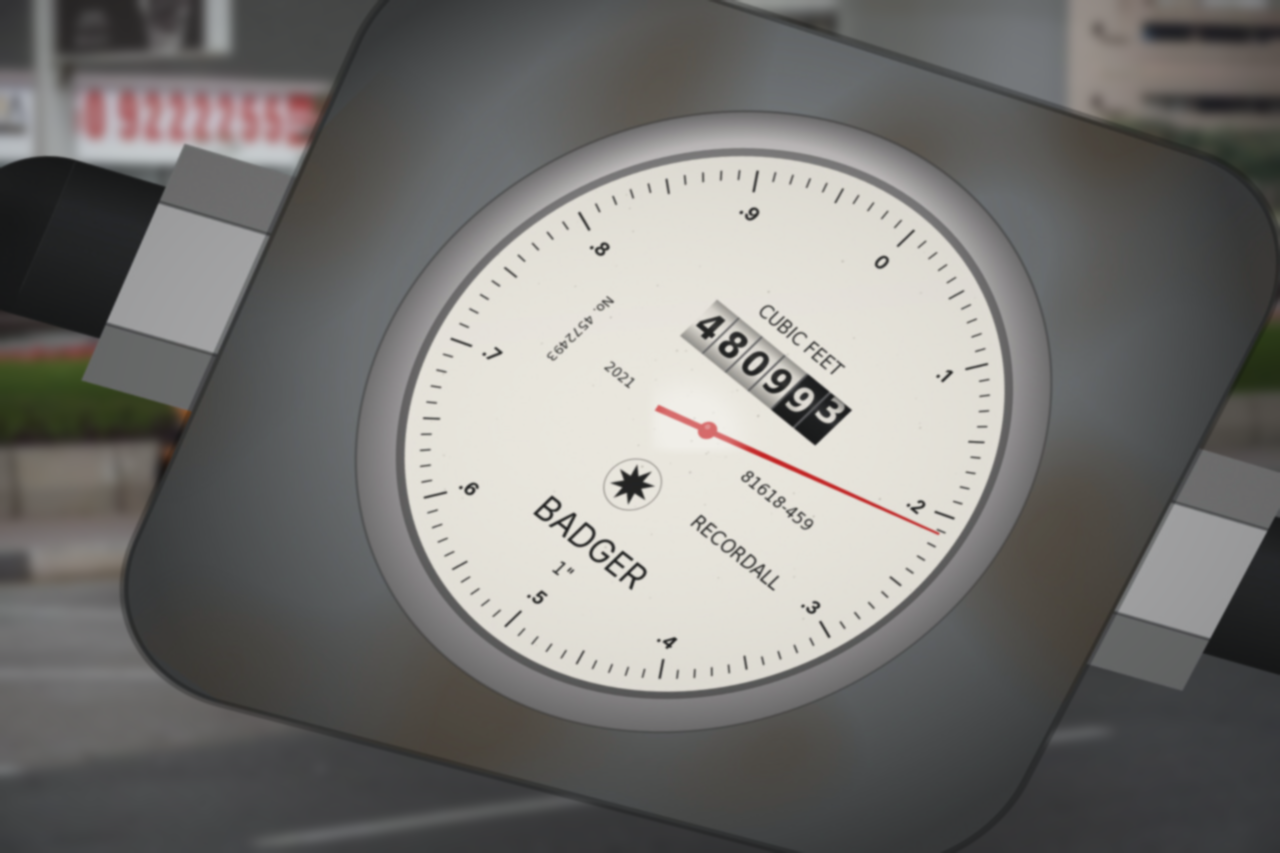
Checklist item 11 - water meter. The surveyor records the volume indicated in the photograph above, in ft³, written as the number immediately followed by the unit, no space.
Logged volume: 480993.21ft³
